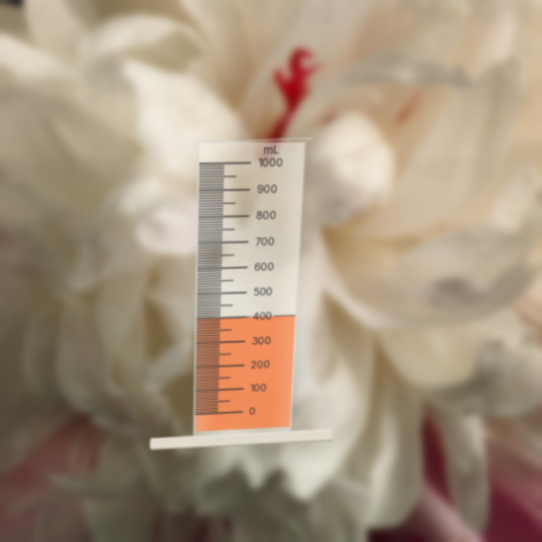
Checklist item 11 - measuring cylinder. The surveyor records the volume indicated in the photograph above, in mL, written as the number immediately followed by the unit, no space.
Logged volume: 400mL
